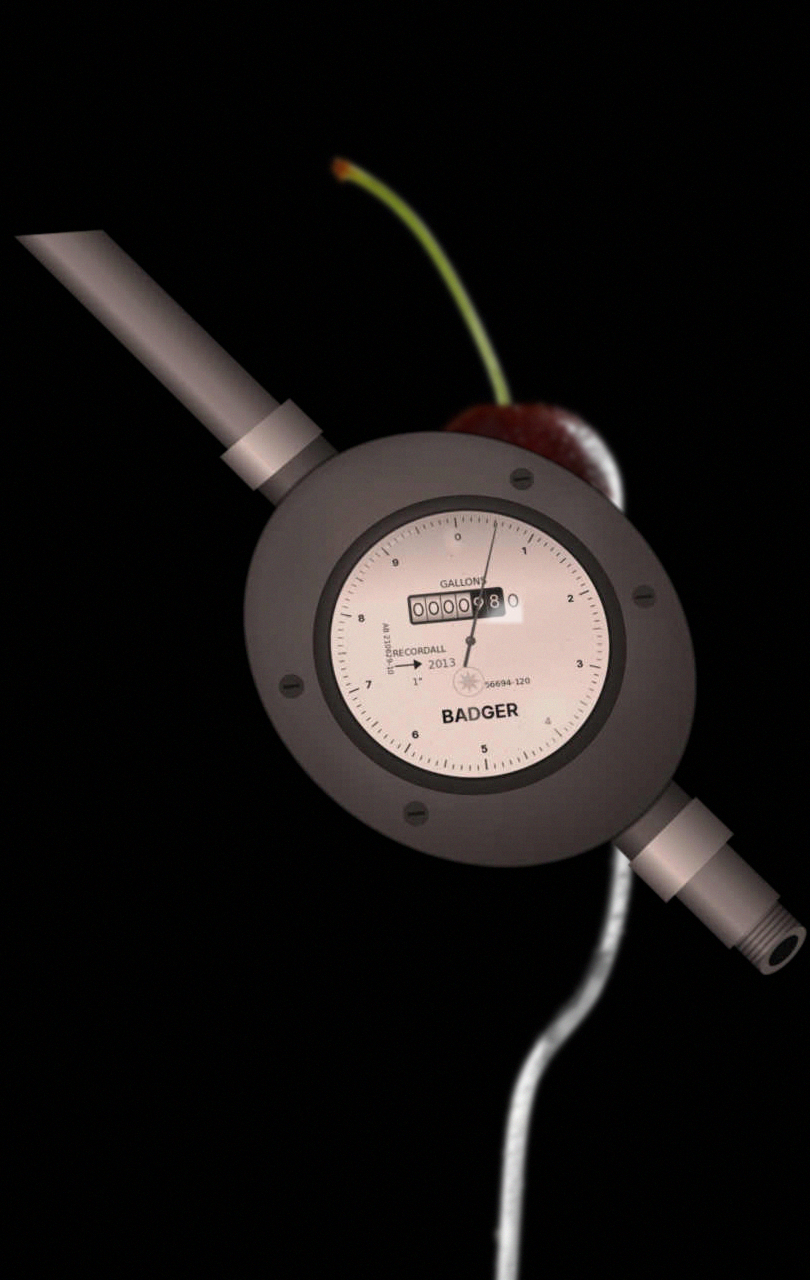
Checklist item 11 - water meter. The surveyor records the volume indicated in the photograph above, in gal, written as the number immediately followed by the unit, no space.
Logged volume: 980.5gal
